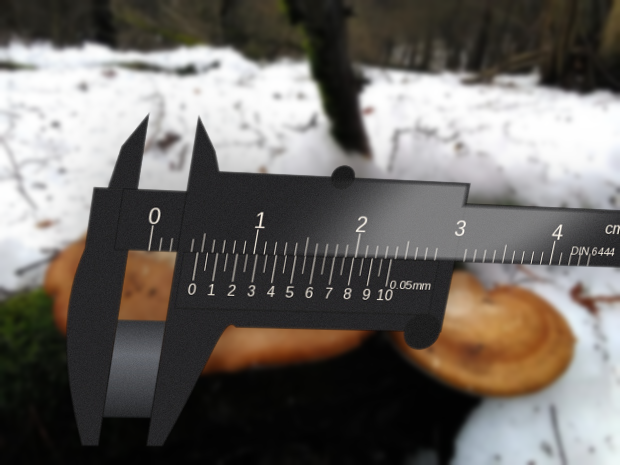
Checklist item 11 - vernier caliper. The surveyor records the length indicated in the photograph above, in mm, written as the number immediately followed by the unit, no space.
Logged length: 4.6mm
